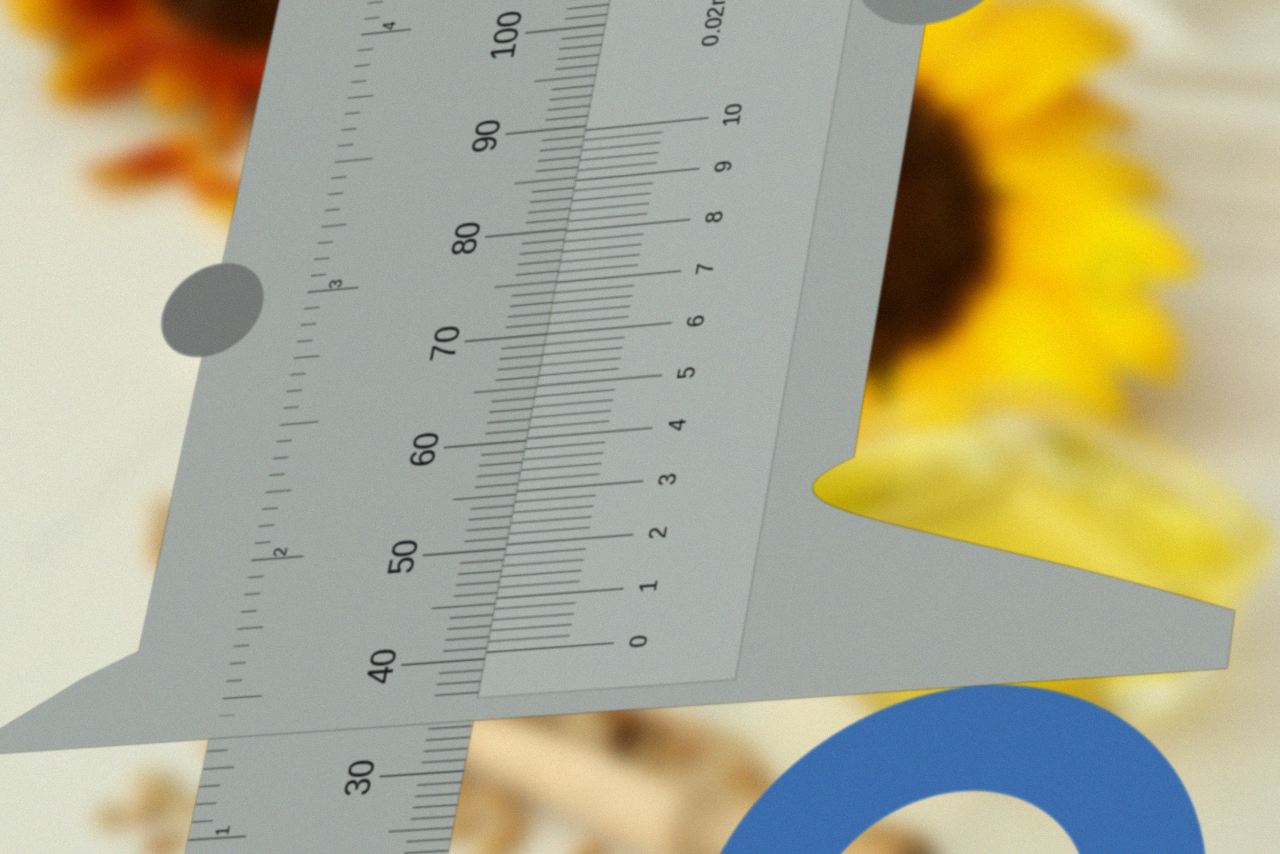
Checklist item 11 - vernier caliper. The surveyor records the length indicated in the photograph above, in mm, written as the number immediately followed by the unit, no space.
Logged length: 40.6mm
